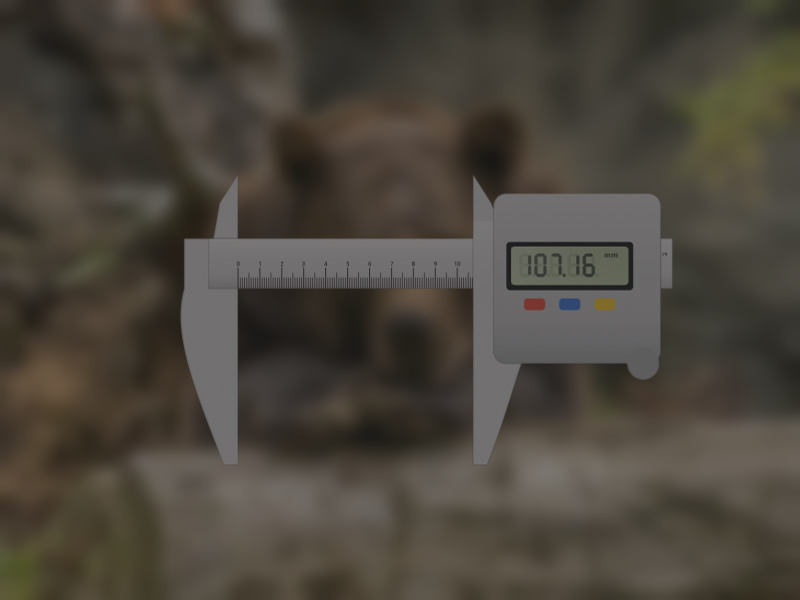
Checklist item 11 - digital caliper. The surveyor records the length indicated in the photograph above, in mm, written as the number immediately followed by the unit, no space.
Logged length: 107.16mm
